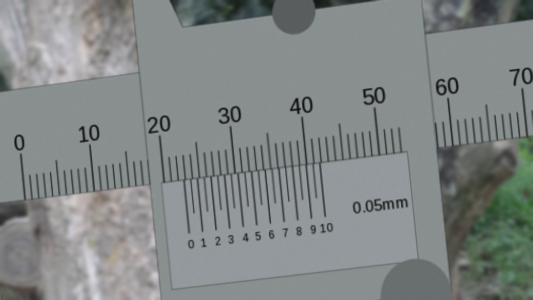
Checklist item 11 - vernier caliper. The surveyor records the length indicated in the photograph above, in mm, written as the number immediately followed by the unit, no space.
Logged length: 22.8mm
